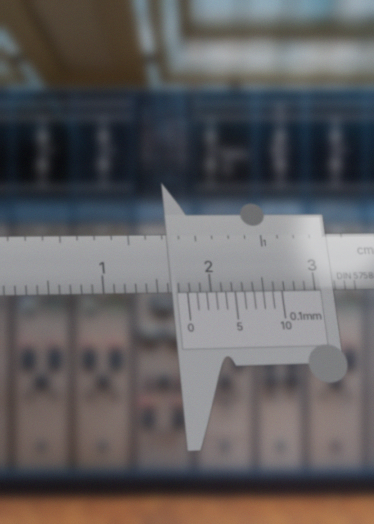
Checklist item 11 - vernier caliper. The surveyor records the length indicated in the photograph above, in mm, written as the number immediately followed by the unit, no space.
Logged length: 17.8mm
